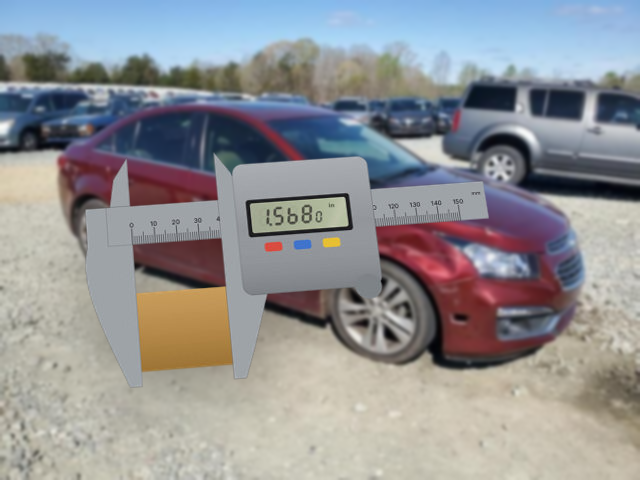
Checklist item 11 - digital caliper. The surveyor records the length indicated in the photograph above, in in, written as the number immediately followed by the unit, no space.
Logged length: 1.5680in
